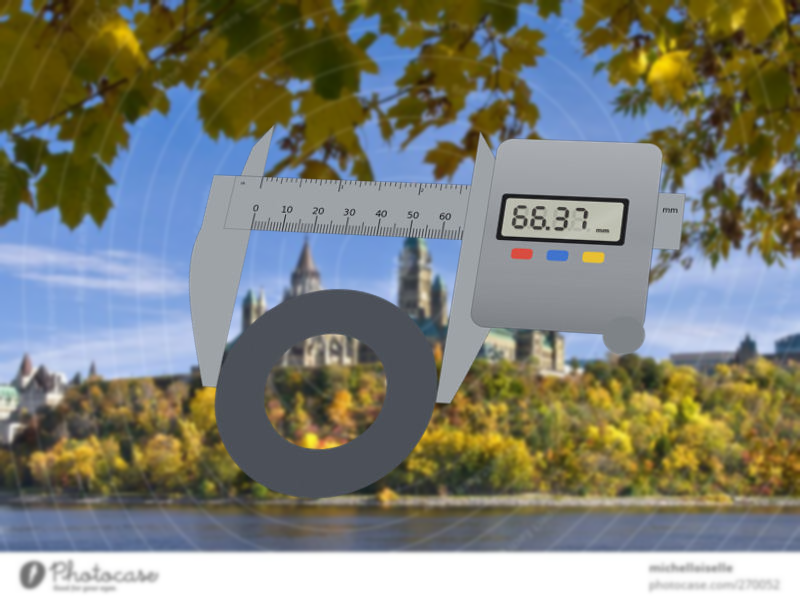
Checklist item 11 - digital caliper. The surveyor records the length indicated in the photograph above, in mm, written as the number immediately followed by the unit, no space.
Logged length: 66.37mm
